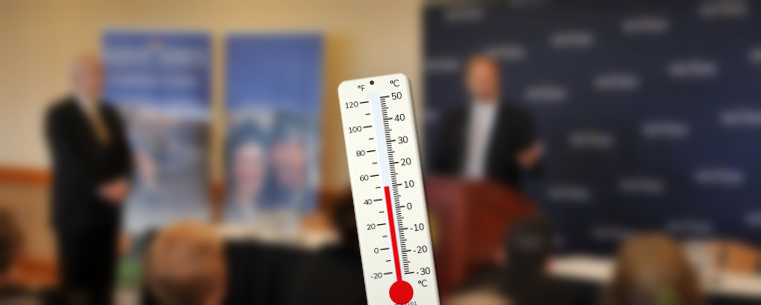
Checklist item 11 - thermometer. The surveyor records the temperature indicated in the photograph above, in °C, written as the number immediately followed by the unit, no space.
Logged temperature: 10°C
